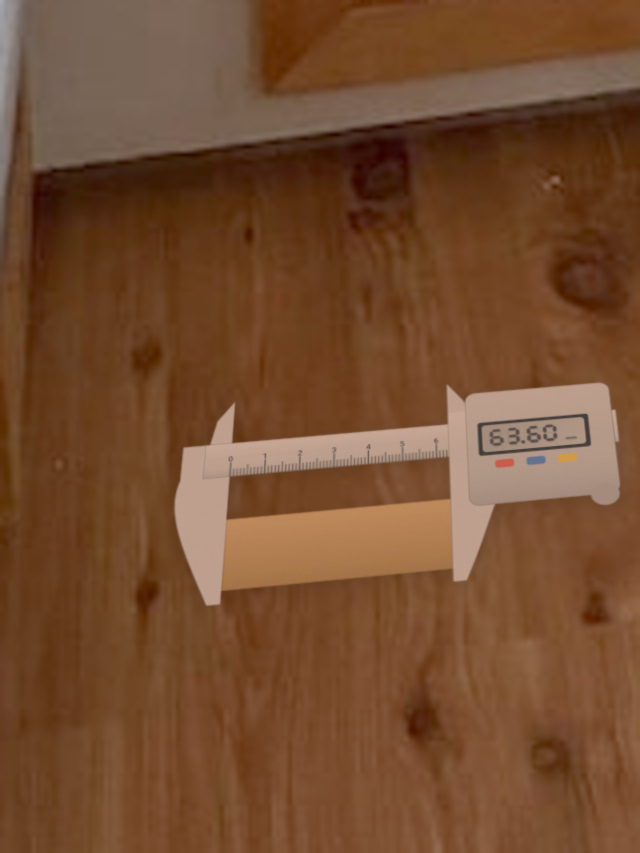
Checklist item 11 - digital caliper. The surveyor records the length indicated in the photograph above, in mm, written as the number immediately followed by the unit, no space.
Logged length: 63.60mm
